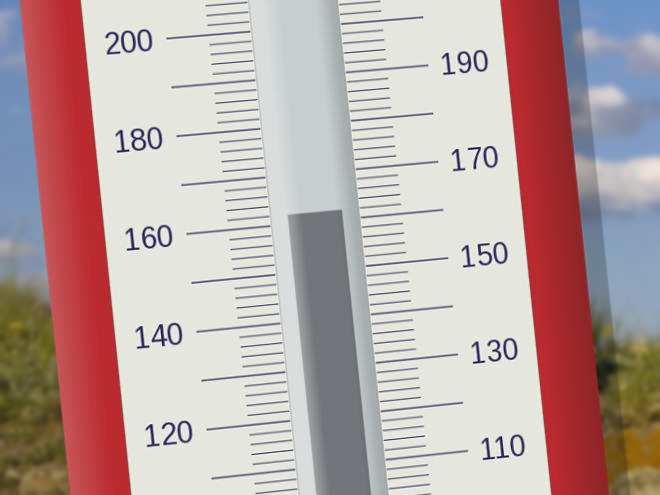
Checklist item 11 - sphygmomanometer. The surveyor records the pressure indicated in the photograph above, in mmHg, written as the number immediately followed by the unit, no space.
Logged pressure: 162mmHg
